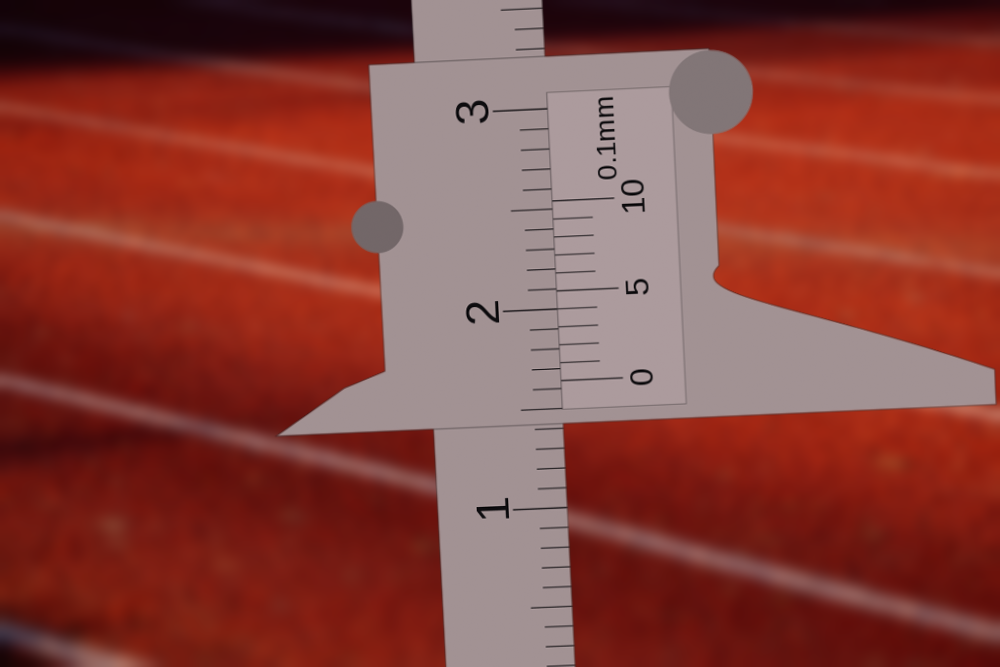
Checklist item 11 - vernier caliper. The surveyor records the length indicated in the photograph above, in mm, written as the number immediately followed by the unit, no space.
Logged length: 16.4mm
